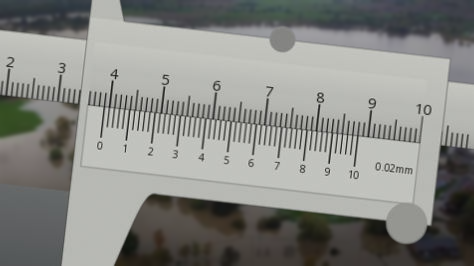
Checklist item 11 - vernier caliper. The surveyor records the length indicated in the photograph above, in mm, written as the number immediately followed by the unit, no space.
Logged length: 39.0mm
